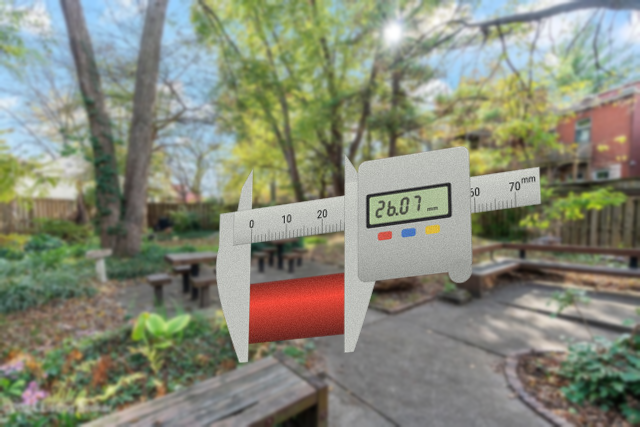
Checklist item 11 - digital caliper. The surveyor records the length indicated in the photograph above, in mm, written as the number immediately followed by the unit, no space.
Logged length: 26.07mm
